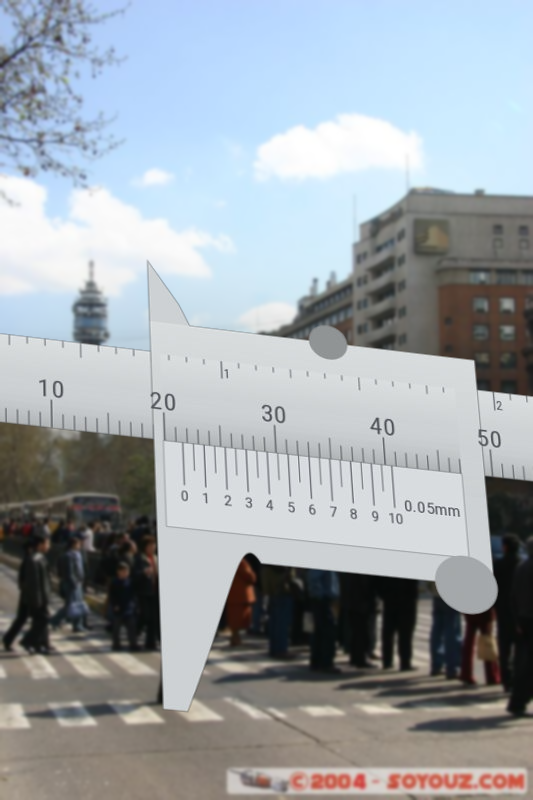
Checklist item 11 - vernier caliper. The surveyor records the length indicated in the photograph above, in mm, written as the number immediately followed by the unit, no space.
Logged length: 21.6mm
